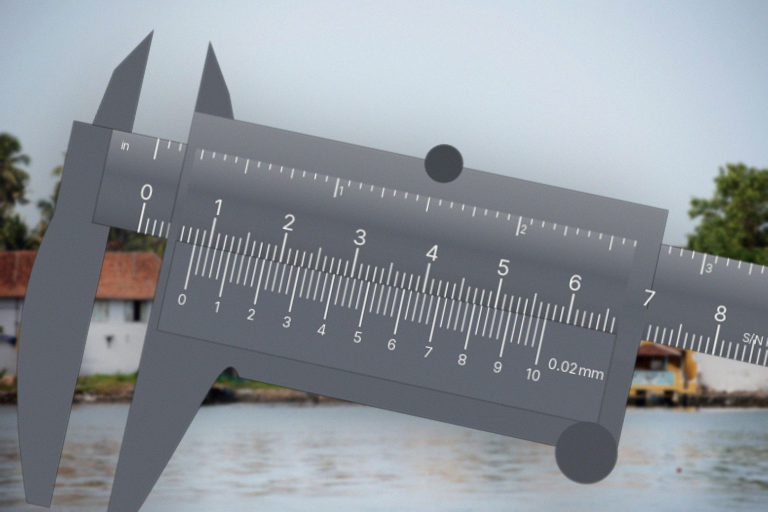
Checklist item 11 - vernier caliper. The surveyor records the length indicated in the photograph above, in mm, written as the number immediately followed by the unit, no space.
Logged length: 8.0mm
